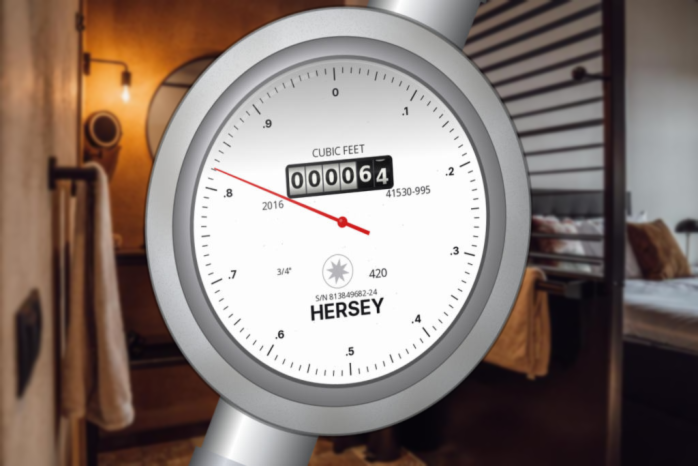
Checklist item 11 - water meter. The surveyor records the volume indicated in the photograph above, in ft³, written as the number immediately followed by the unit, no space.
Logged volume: 63.82ft³
